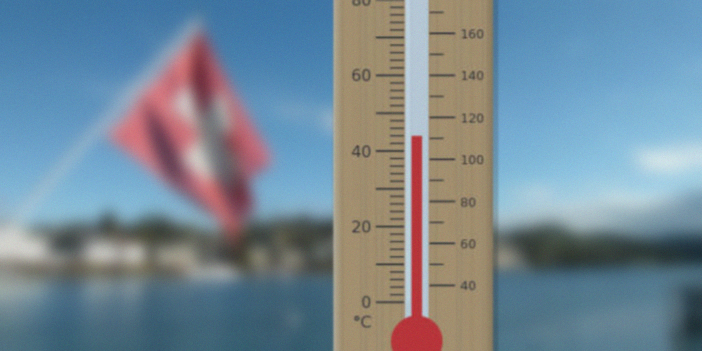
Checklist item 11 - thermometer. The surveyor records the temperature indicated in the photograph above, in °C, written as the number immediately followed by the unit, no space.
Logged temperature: 44°C
